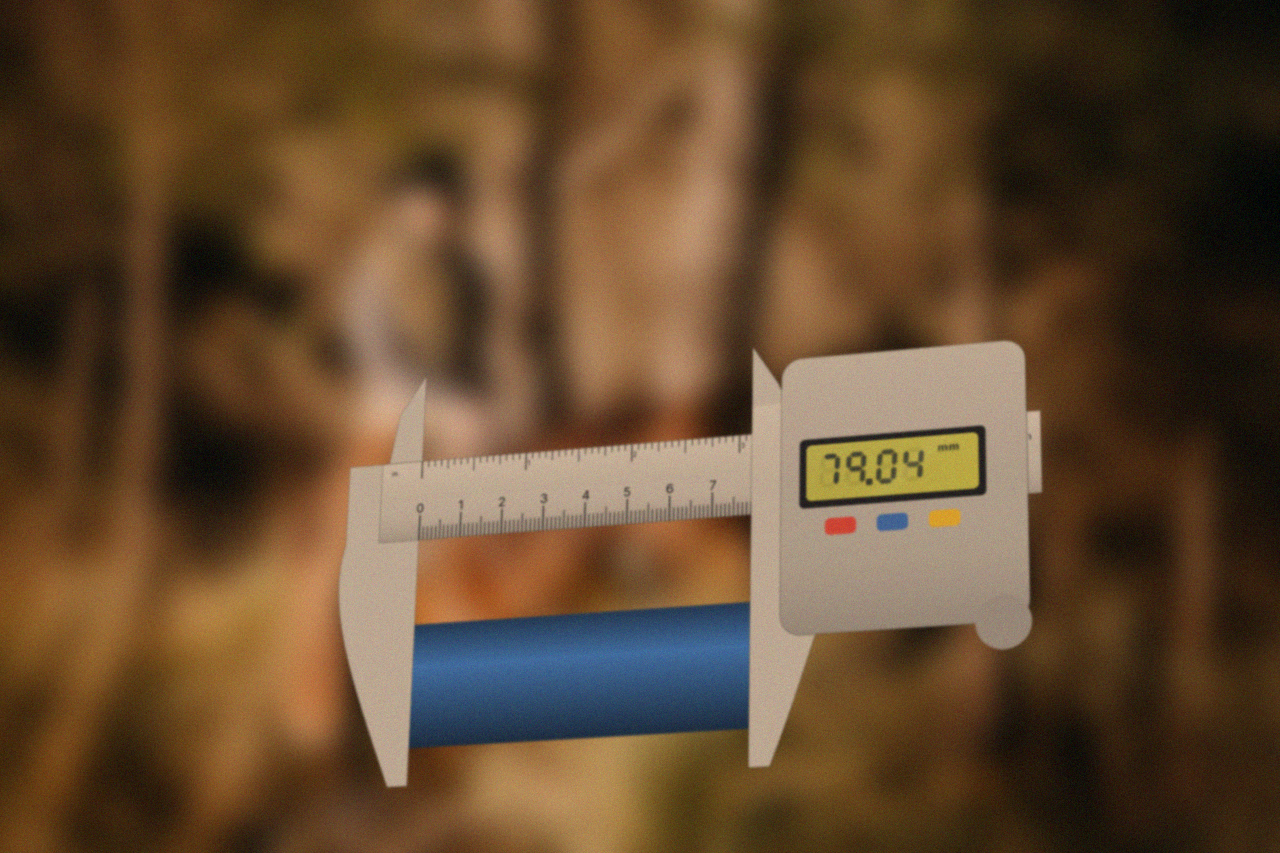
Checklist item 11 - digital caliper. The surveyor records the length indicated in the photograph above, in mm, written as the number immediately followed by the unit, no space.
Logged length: 79.04mm
